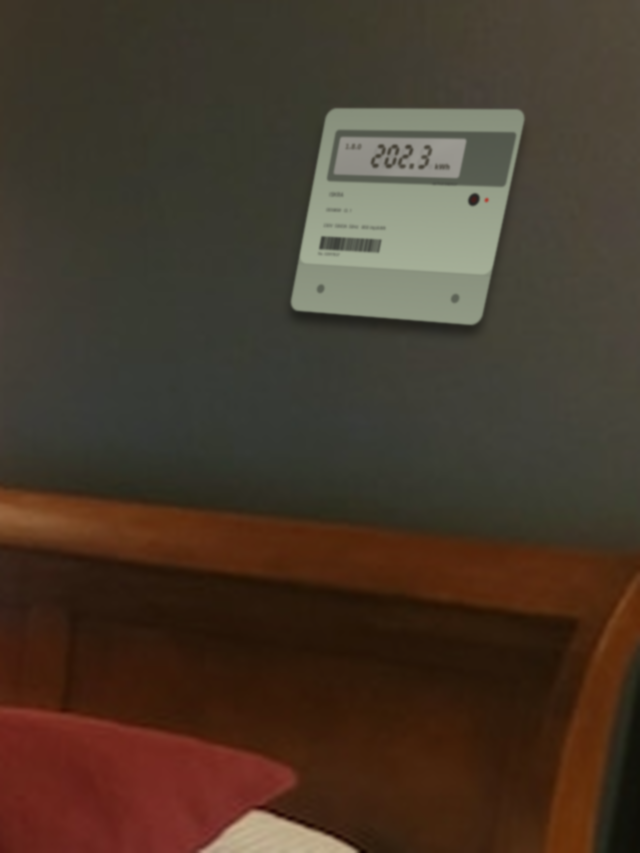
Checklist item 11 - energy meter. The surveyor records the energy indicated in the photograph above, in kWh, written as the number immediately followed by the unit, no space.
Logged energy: 202.3kWh
